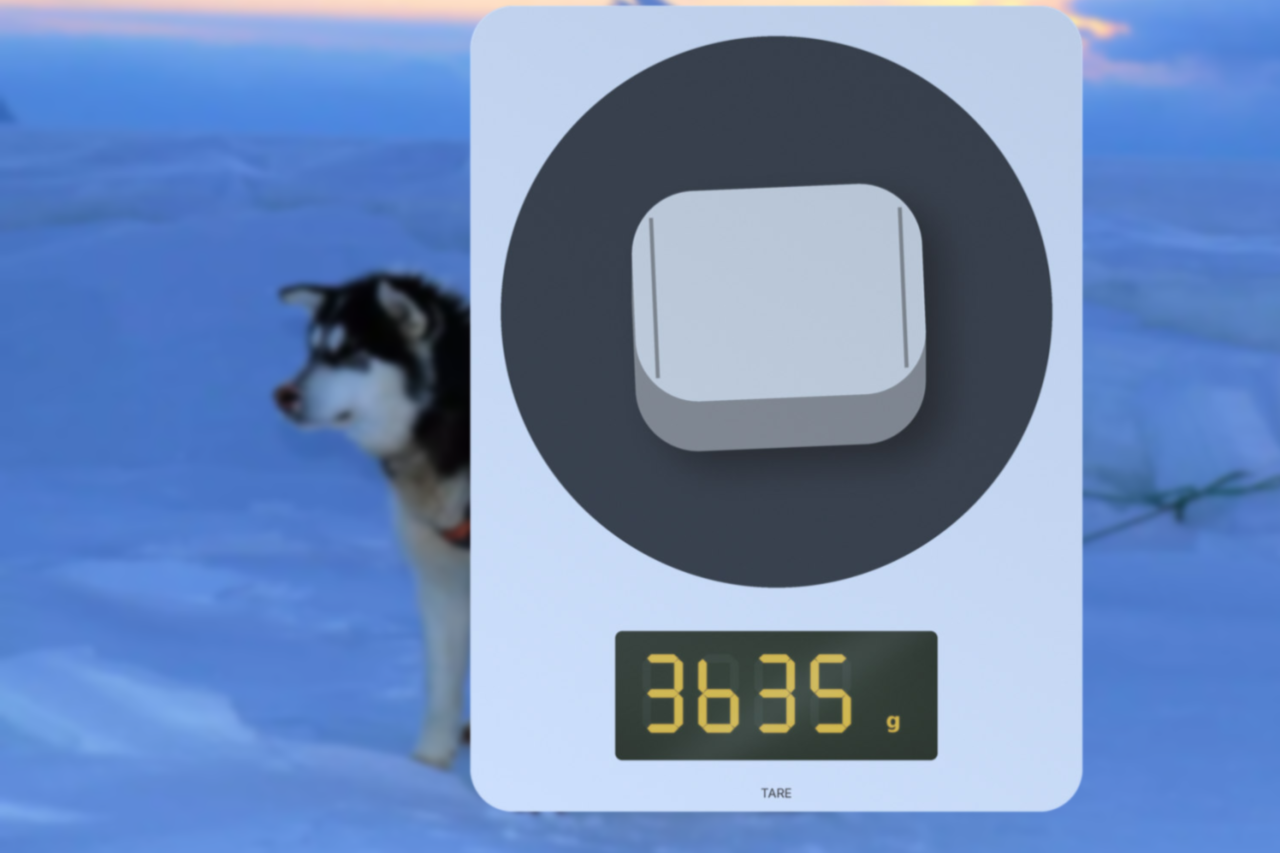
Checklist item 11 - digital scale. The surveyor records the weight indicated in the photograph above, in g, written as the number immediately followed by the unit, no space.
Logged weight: 3635g
